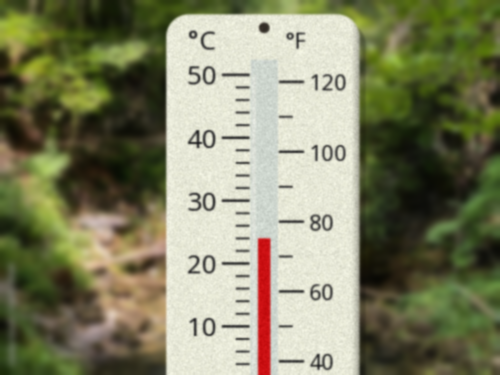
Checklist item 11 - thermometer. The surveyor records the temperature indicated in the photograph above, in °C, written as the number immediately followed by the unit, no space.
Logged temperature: 24°C
